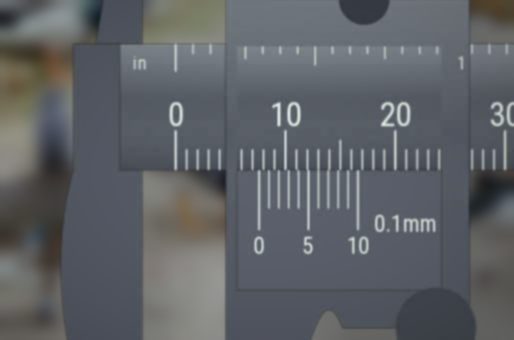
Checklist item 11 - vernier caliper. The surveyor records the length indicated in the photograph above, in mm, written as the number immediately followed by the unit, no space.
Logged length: 7.6mm
